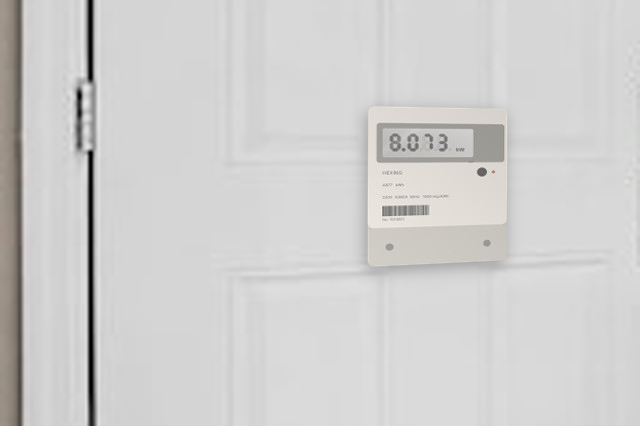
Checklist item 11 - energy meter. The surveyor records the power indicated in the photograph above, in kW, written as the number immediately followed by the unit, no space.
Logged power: 8.073kW
